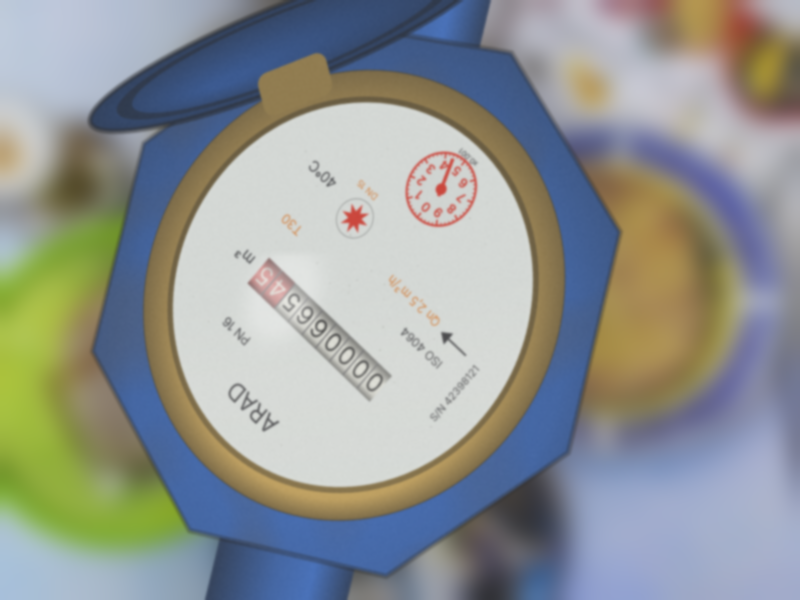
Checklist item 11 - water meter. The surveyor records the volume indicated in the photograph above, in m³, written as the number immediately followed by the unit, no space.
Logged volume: 665.454m³
